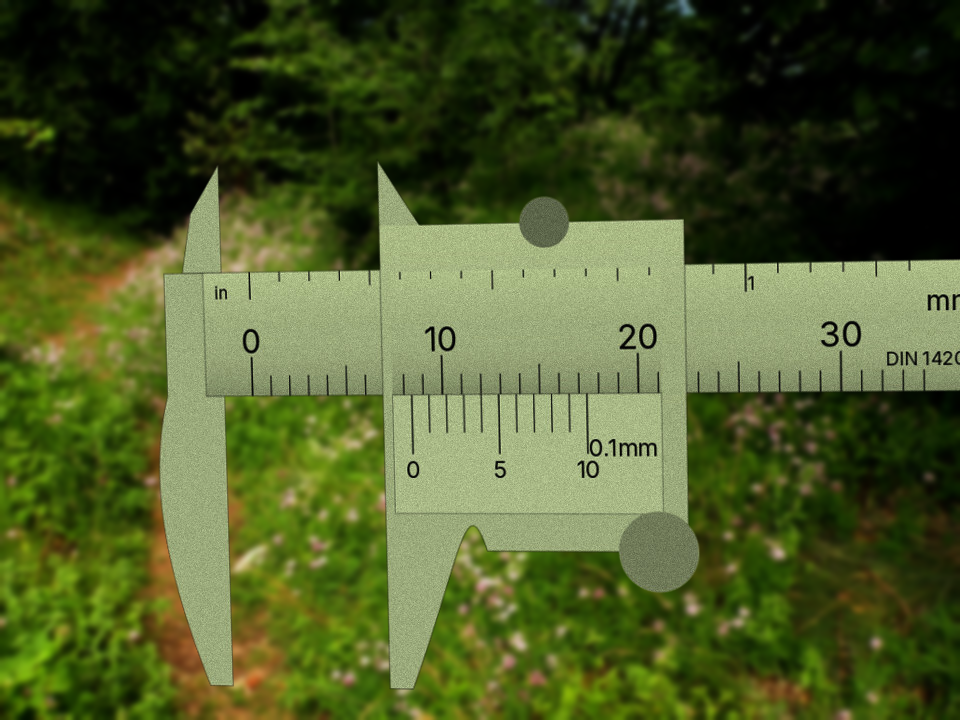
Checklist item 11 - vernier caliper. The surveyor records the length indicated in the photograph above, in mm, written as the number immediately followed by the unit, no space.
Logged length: 8.4mm
